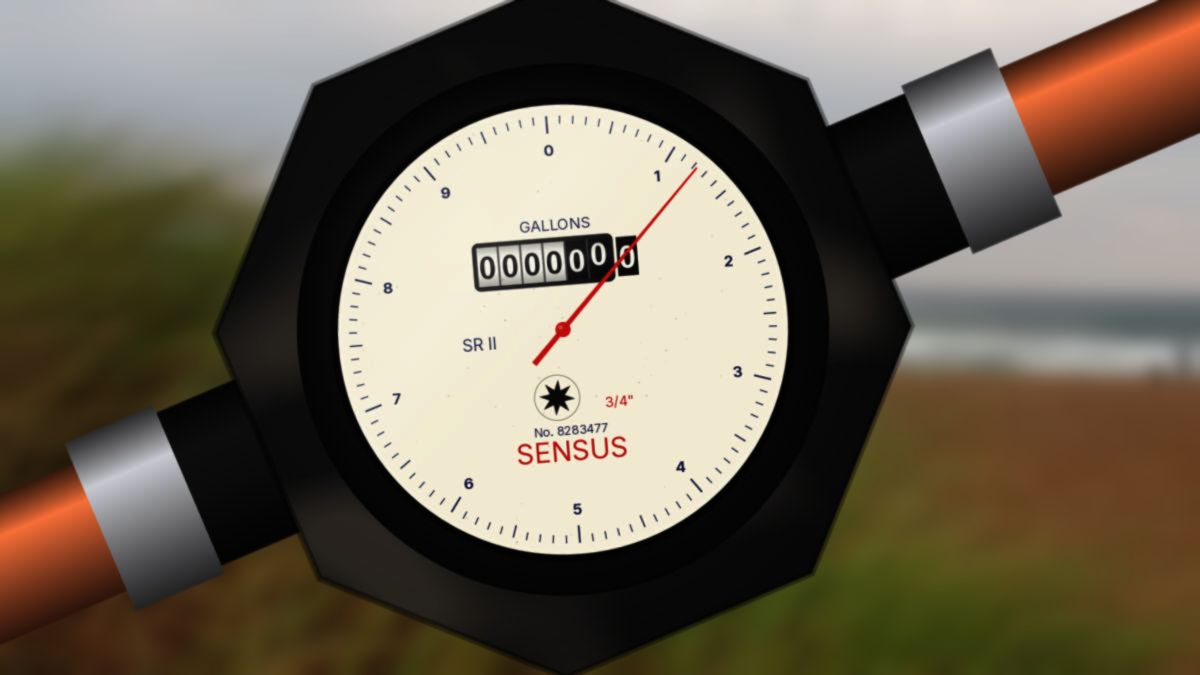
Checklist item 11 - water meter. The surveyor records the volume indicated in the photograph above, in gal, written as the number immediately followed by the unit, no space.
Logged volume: 1.2gal
